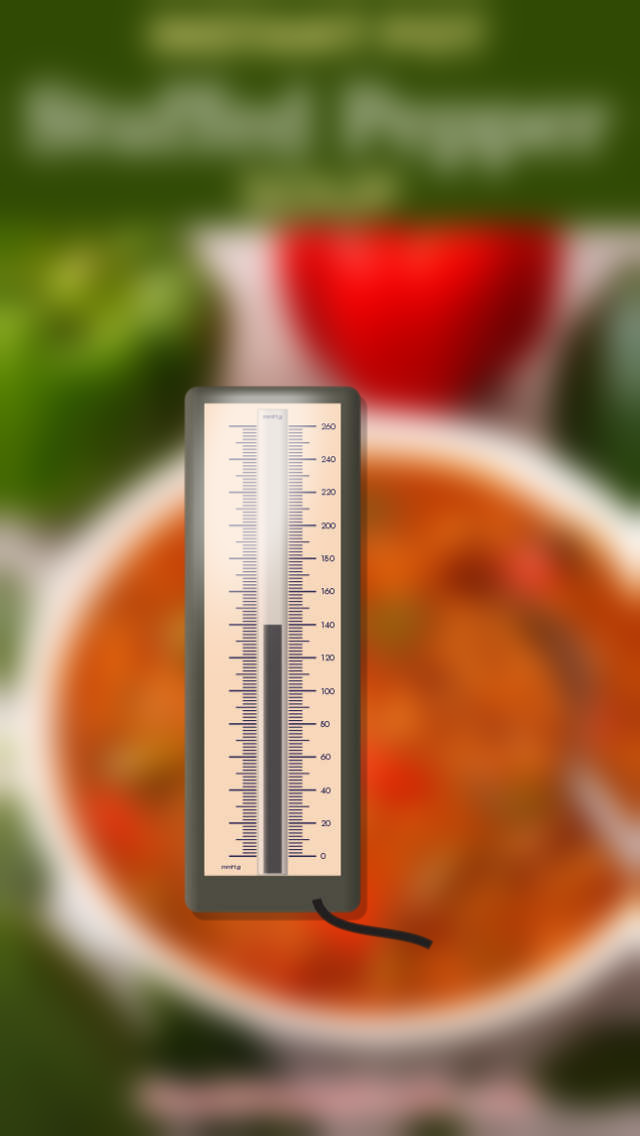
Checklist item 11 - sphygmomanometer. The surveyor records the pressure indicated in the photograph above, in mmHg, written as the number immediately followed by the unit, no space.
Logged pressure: 140mmHg
